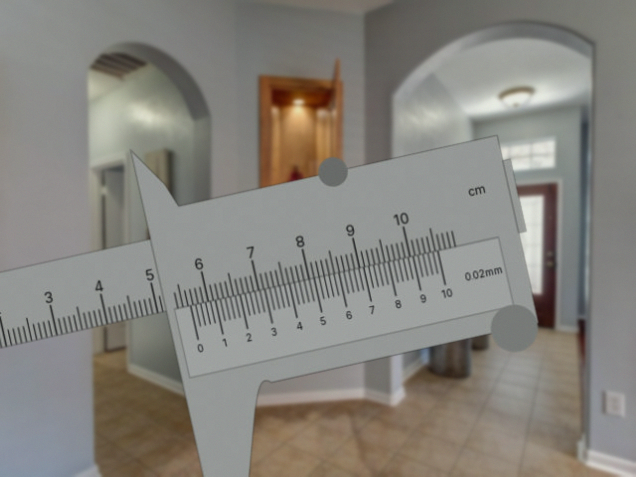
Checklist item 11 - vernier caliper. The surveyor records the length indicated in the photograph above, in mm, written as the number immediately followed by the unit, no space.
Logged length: 56.5mm
